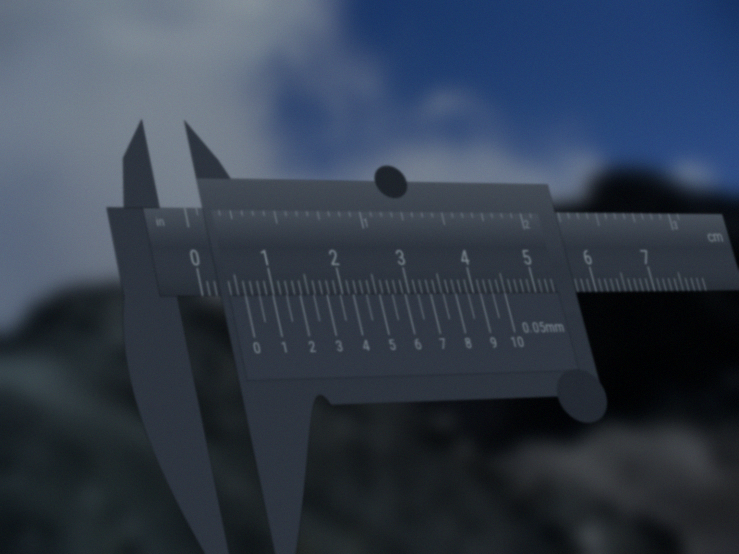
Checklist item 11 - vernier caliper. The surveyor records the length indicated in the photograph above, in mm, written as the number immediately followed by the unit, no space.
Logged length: 6.0mm
